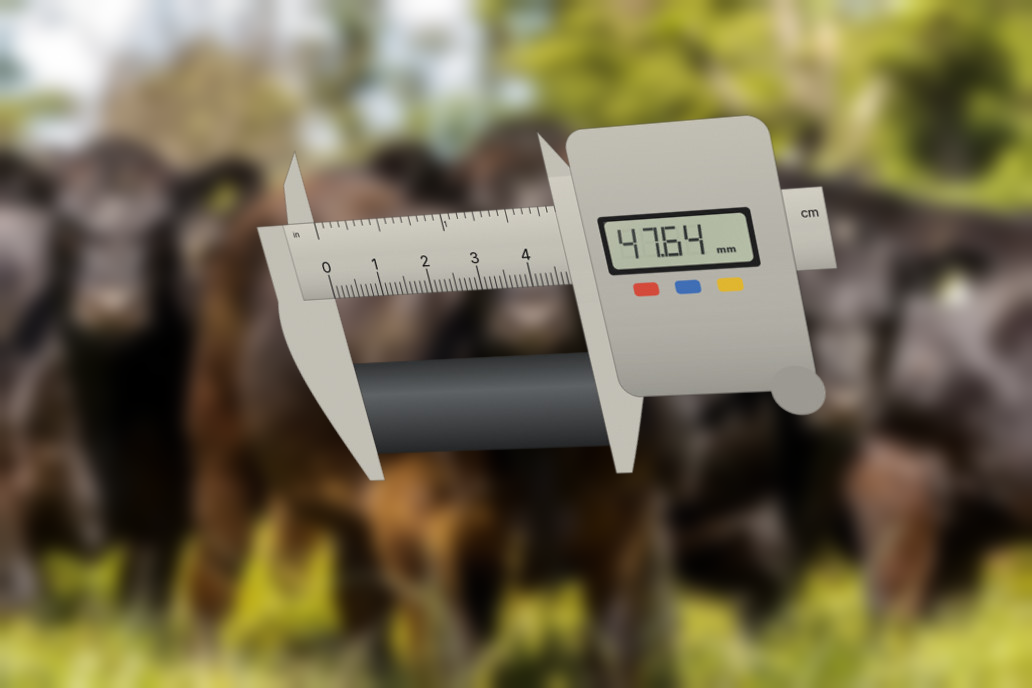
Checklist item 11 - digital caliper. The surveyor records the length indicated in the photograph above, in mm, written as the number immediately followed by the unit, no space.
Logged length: 47.64mm
